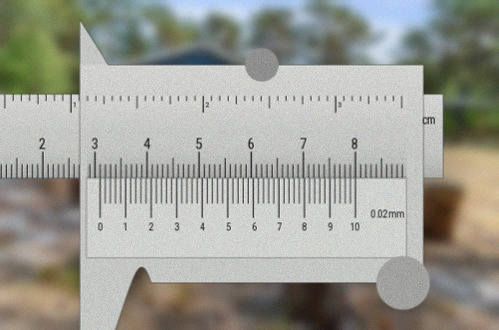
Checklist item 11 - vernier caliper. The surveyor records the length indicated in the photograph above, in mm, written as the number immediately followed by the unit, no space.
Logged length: 31.0mm
